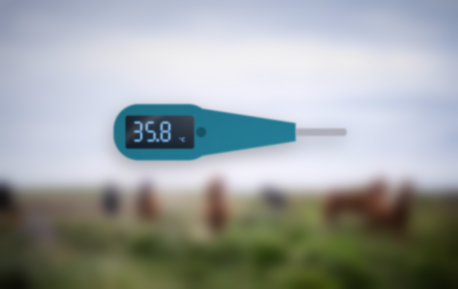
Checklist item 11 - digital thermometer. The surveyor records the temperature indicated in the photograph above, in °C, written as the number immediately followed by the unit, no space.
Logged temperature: 35.8°C
